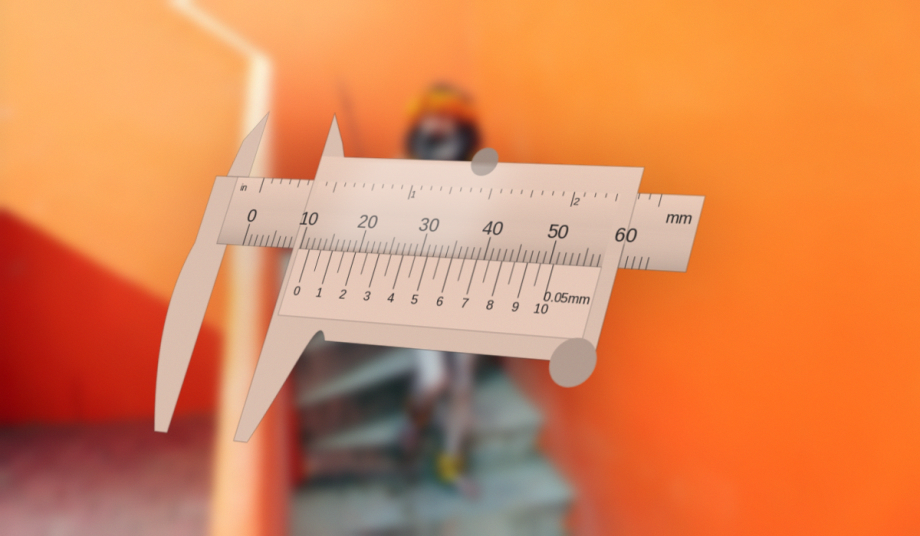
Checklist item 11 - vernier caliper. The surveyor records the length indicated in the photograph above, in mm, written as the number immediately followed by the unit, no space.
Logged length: 11.6mm
